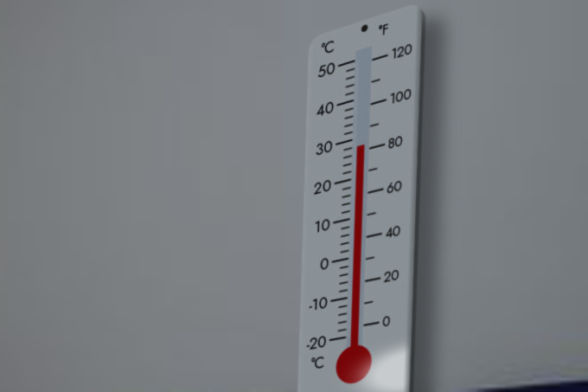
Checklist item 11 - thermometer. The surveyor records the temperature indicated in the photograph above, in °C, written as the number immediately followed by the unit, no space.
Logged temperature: 28°C
